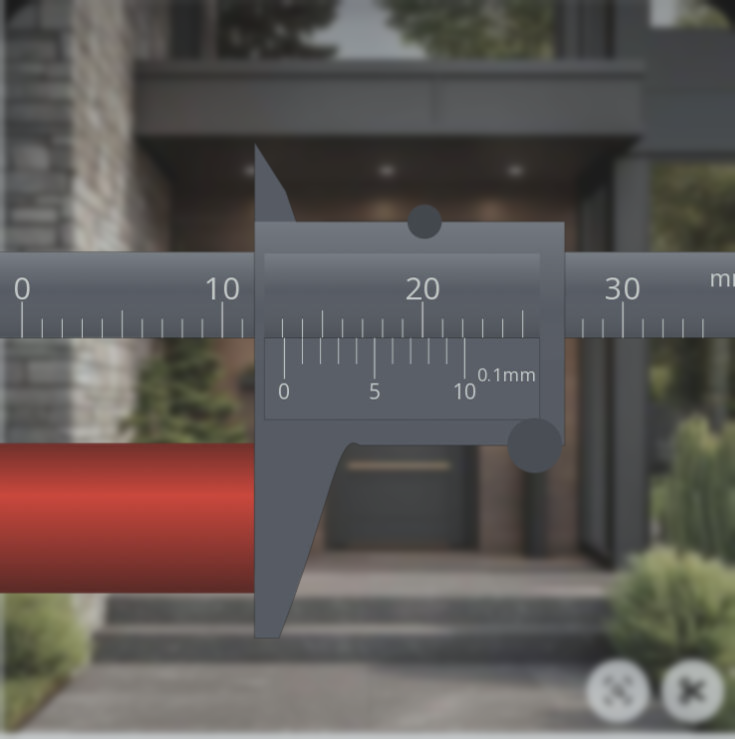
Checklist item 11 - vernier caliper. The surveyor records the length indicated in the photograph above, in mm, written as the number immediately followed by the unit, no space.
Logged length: 13.1mm
